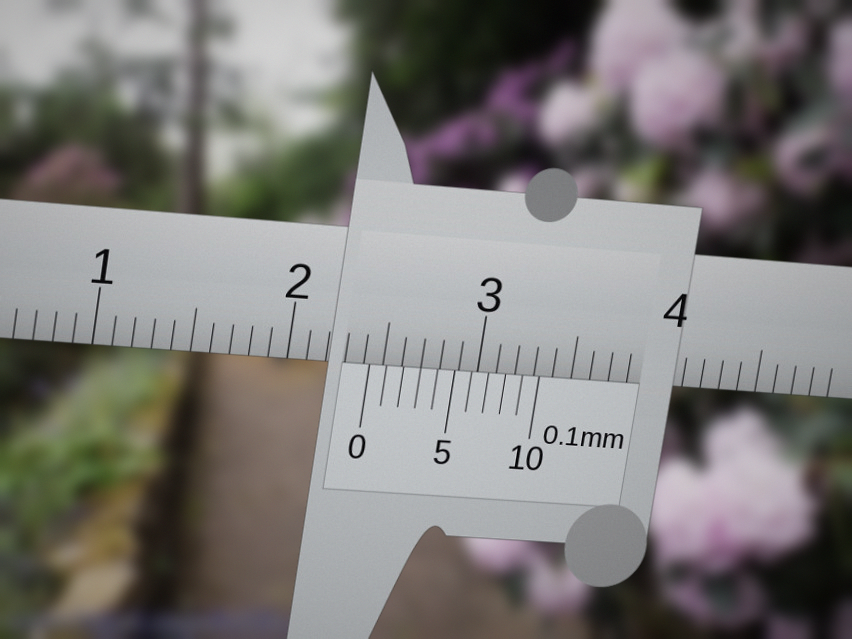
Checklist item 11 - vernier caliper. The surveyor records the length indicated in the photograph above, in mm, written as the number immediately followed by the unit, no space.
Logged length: 24.3mm
